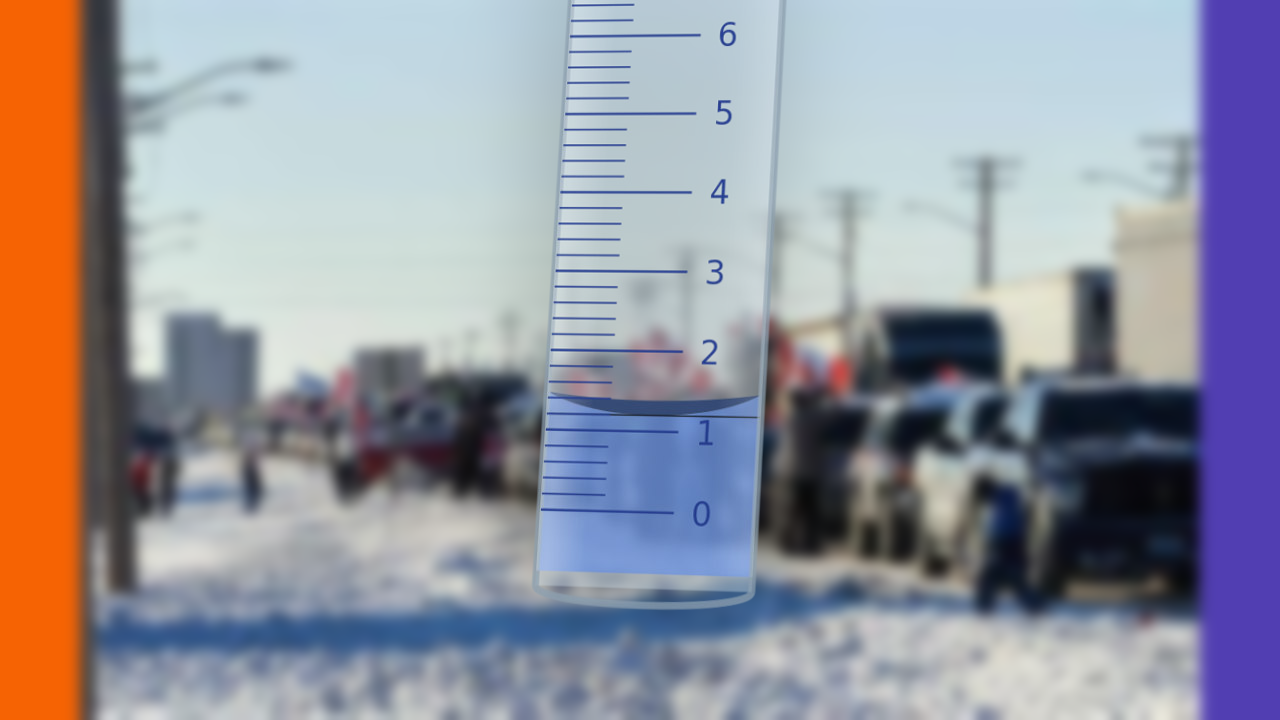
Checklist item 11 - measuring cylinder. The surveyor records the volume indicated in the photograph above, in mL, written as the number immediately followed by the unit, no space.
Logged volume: 1.2mL
